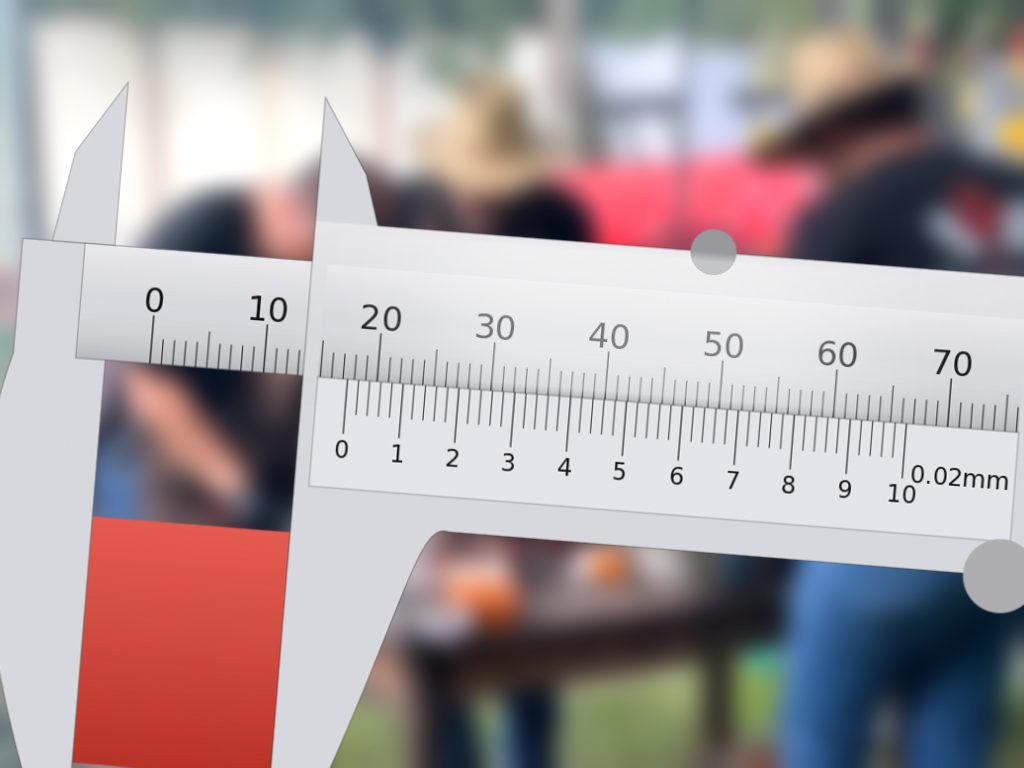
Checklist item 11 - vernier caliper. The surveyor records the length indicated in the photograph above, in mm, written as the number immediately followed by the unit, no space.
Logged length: 17.4mm
